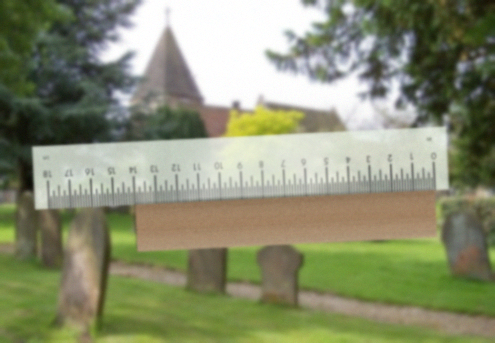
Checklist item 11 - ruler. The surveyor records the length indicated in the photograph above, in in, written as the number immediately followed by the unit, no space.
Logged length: 14in
